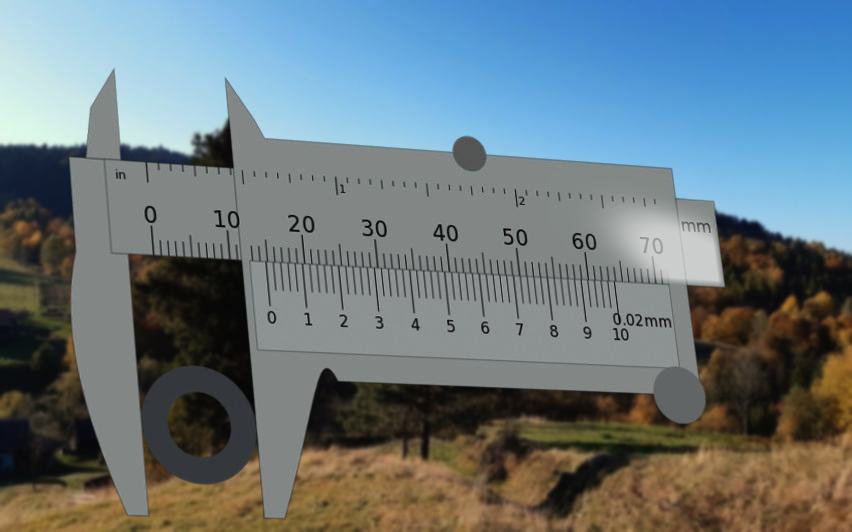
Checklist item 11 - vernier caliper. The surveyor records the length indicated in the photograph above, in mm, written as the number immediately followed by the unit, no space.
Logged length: 14.8mm
